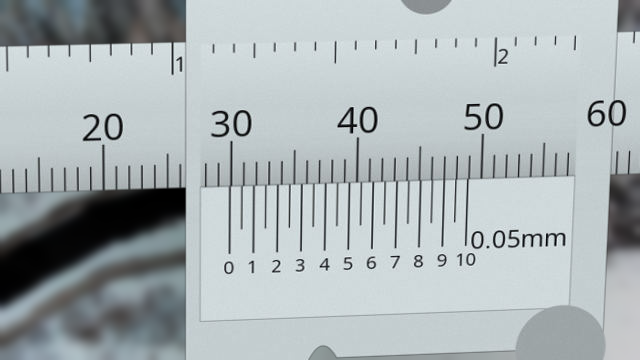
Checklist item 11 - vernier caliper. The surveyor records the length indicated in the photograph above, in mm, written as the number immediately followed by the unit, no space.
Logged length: 29.9mm
